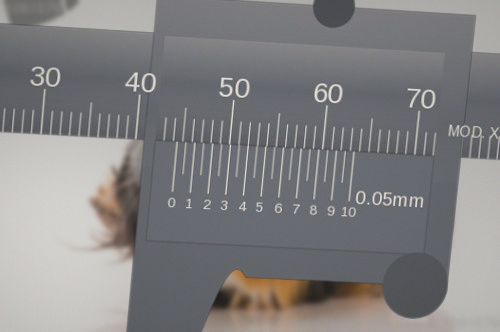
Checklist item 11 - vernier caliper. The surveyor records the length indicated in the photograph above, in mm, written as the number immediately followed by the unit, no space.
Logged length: 44.4mm
